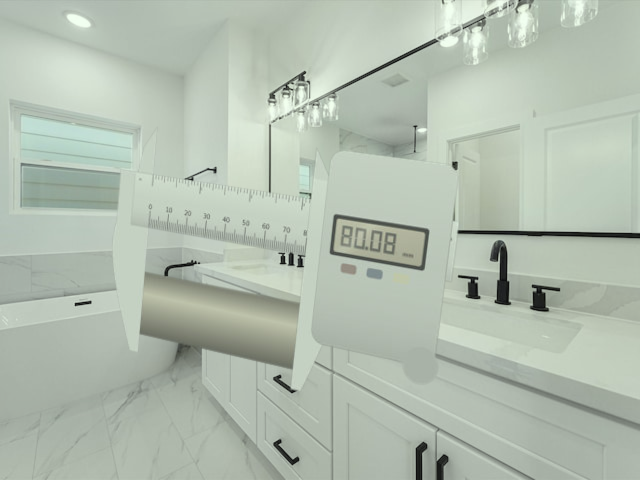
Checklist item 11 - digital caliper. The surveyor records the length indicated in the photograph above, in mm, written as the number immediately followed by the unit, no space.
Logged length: 80.08mm
